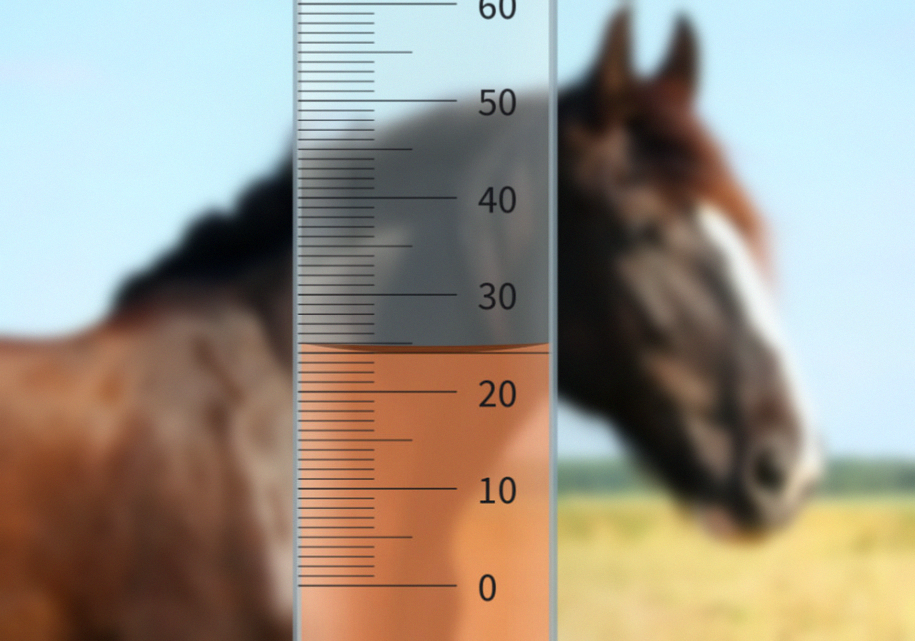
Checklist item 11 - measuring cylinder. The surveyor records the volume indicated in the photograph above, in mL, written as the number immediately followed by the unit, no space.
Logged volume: 24mL
